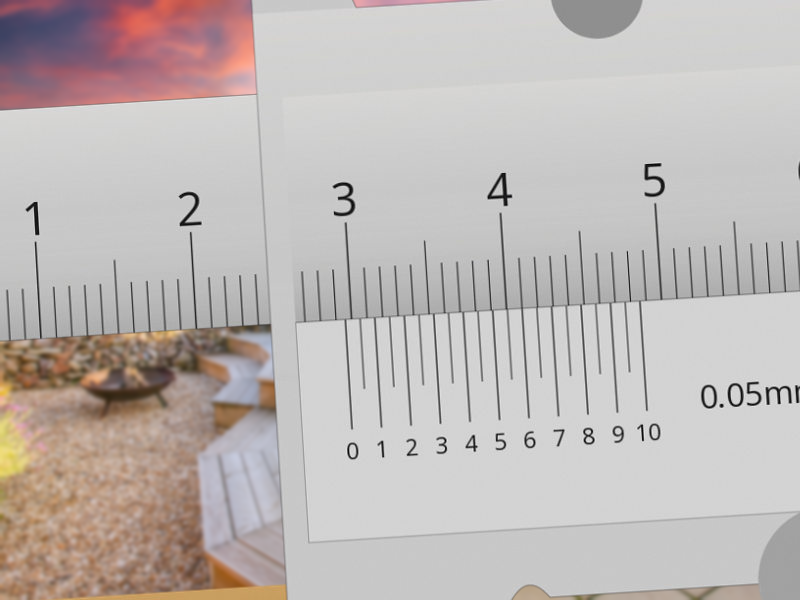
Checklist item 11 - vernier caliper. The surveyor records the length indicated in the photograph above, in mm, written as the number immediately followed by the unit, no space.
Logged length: 29.6mm
